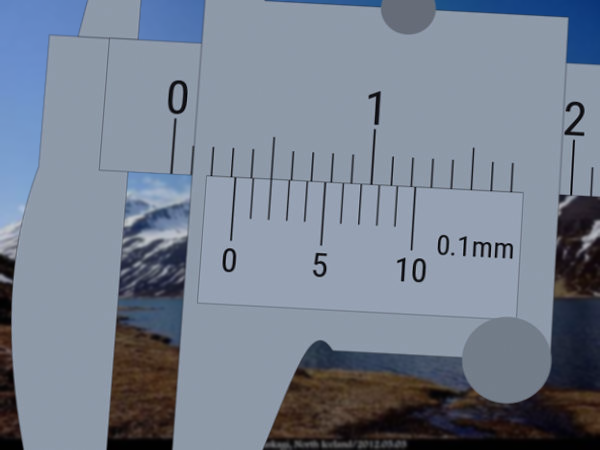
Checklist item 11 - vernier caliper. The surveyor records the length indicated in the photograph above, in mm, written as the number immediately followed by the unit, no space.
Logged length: 3.2mm
